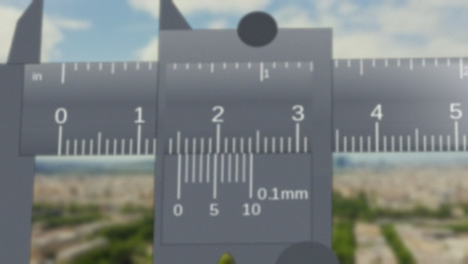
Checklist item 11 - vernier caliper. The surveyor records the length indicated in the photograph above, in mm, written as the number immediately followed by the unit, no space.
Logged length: 15.2mm
